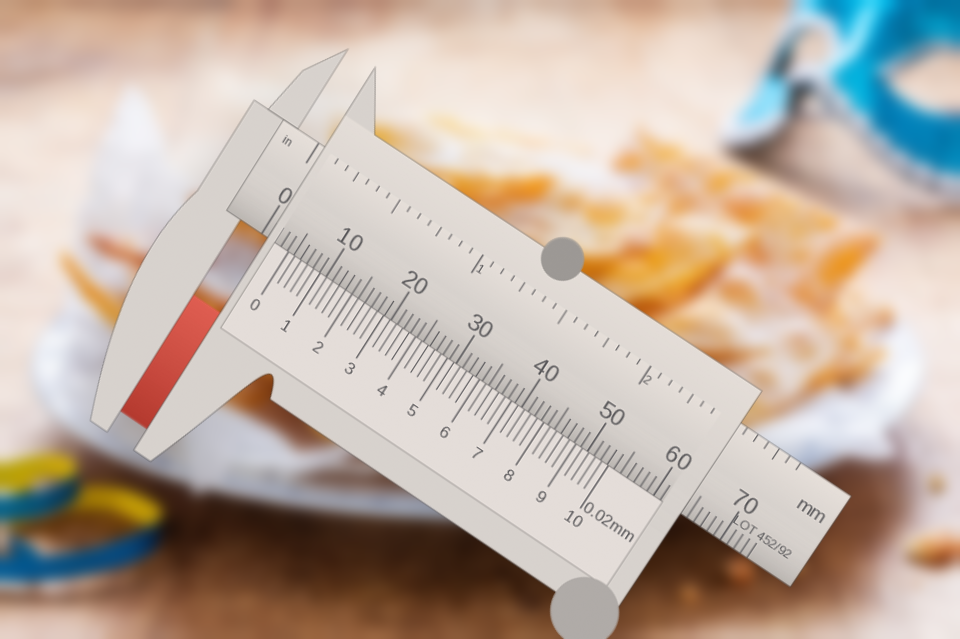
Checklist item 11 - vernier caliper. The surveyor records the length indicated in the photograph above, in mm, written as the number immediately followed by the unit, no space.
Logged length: 4.2mm
